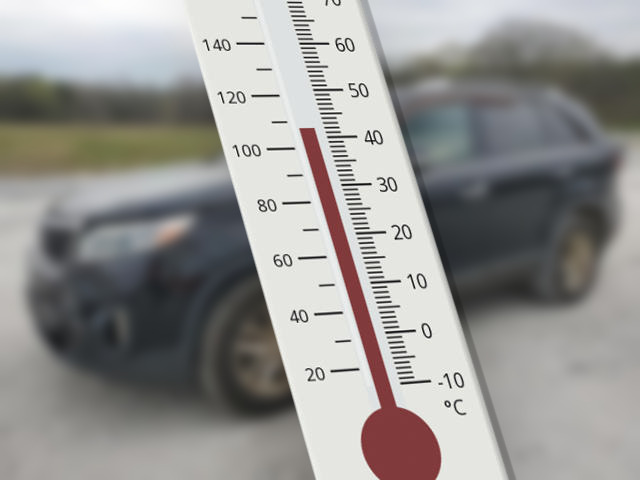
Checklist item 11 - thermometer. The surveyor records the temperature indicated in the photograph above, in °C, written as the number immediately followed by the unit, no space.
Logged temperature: 42°C
